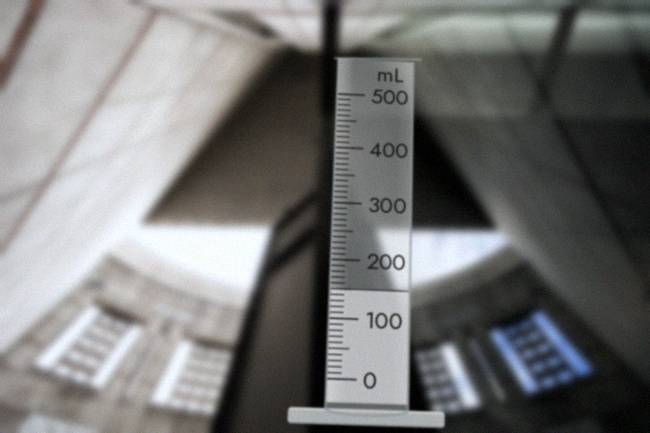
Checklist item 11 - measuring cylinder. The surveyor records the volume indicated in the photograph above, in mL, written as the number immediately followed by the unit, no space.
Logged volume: 150mL
